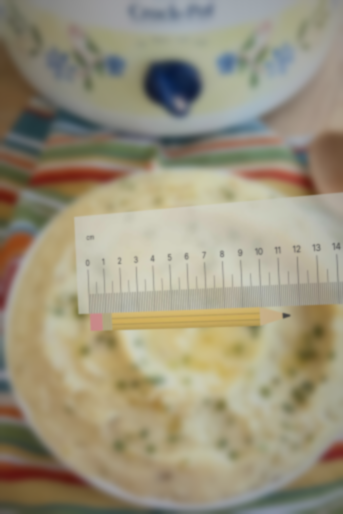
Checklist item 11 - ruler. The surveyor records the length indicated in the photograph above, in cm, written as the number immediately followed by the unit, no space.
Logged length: 11.5cm
